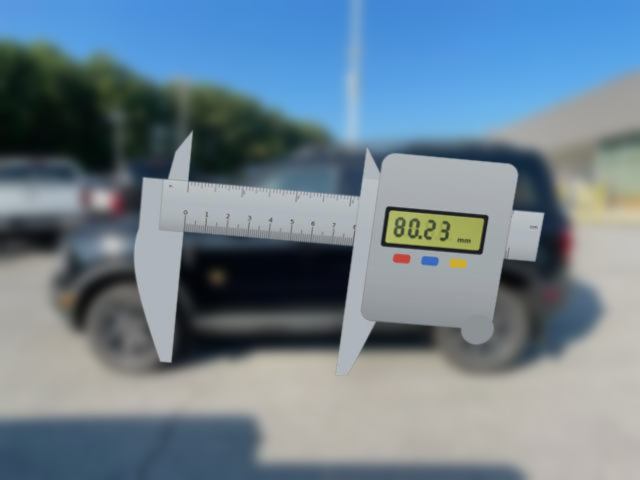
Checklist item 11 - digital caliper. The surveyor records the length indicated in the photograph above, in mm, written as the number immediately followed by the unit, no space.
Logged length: 80.23mm
